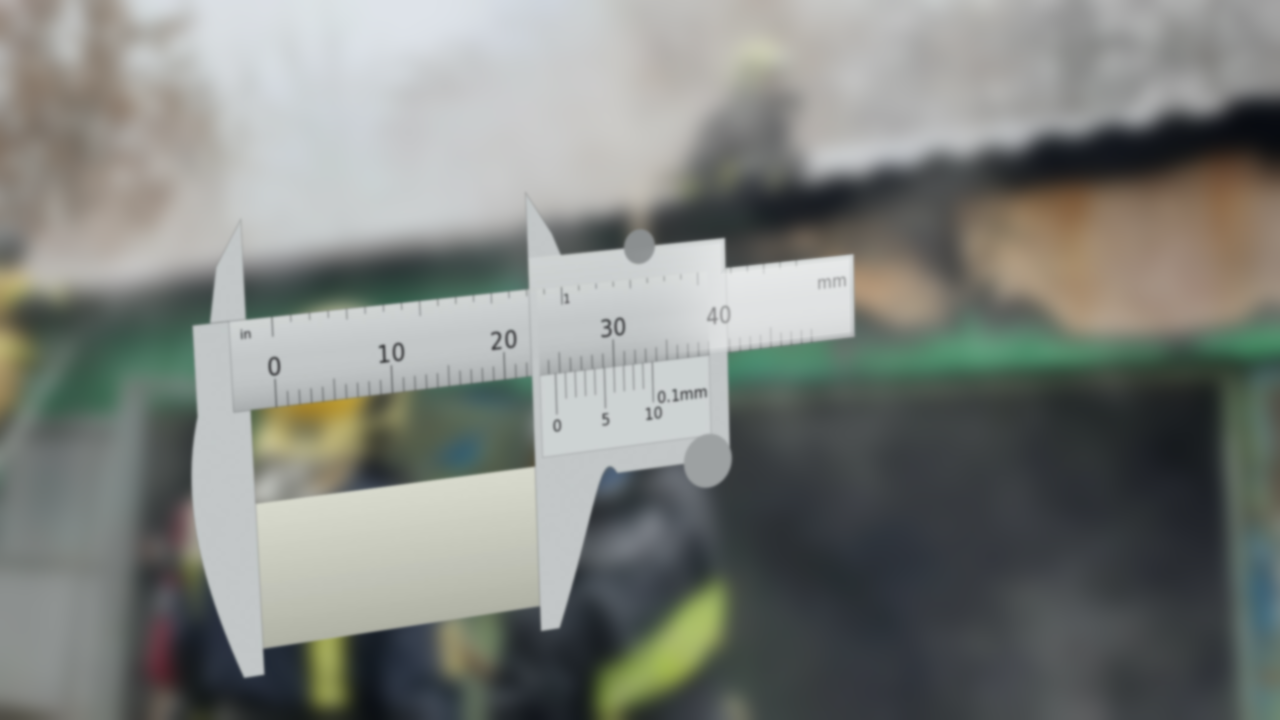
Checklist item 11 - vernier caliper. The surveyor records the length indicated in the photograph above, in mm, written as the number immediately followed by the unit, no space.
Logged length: 24.6mm
